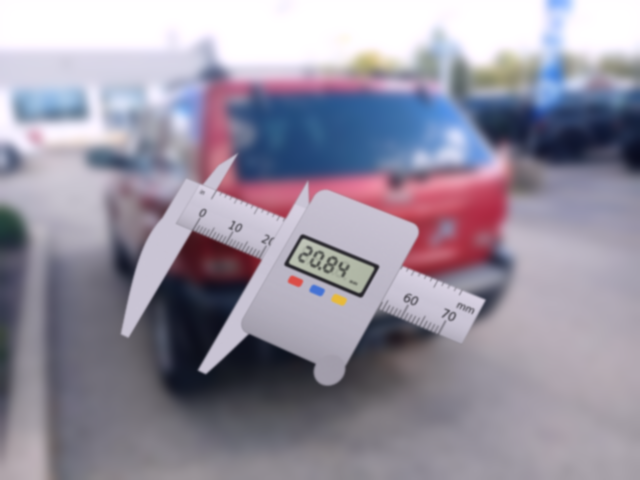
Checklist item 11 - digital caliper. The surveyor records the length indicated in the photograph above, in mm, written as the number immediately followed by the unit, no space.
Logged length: 20.84mm
